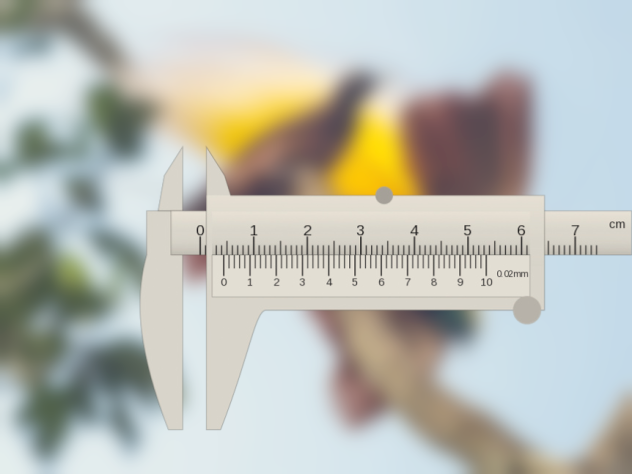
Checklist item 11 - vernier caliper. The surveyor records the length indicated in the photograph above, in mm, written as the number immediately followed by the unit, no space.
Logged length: 4.4mm
